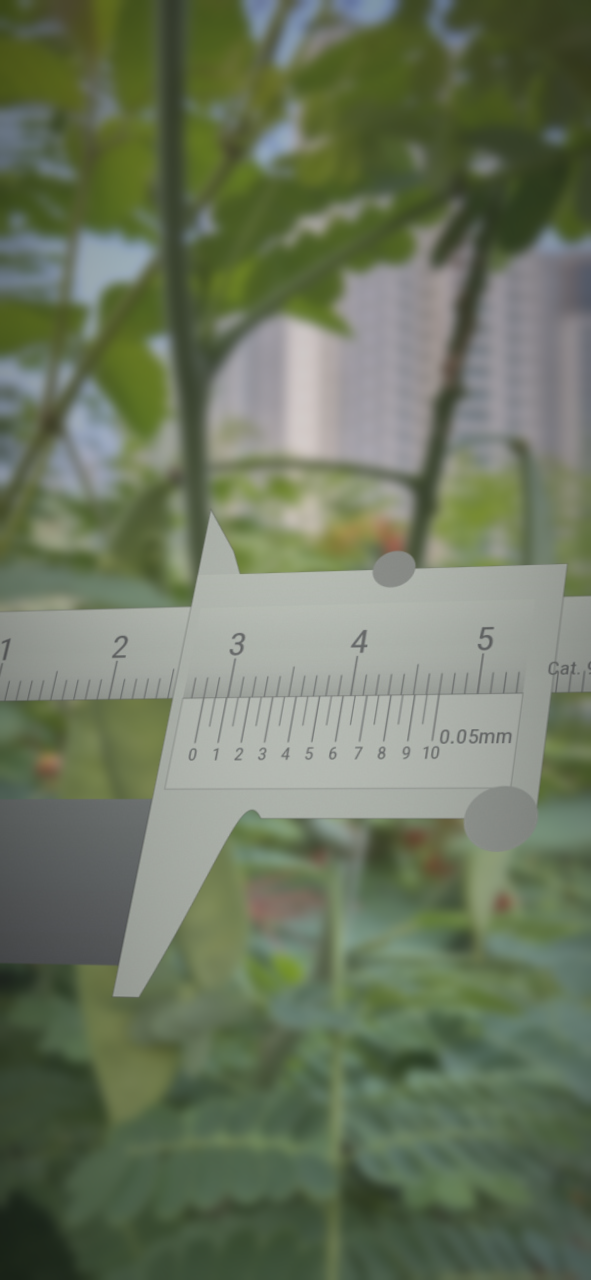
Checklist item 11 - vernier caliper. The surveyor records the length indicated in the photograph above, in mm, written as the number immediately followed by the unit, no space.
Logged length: 28.0mm
